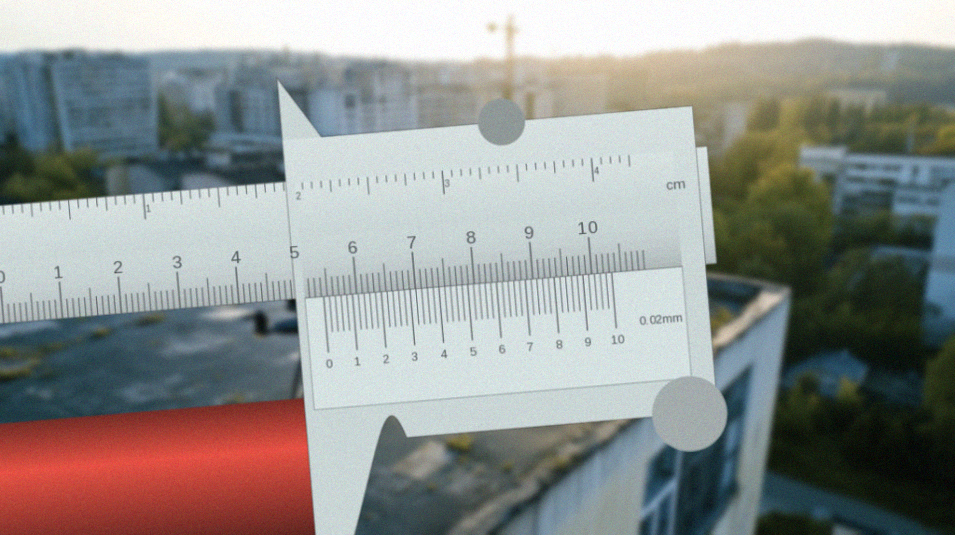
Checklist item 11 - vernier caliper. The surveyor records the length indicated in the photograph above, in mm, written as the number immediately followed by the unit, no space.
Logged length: 54.4mm
